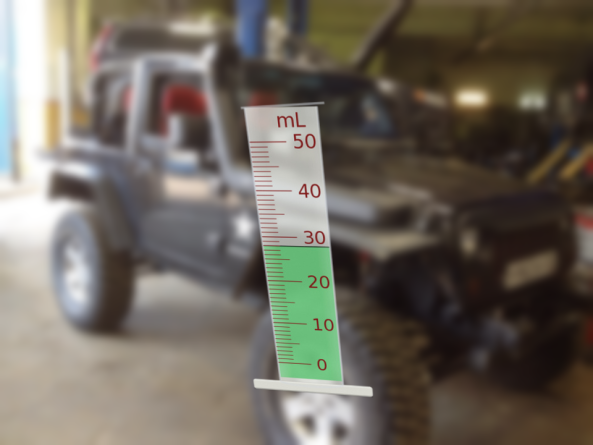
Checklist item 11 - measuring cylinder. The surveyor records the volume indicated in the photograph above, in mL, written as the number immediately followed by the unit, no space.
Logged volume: 28mL
